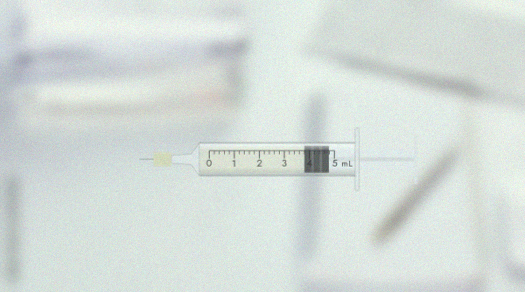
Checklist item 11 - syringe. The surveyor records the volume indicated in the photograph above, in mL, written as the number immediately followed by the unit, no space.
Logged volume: 3.8mL
